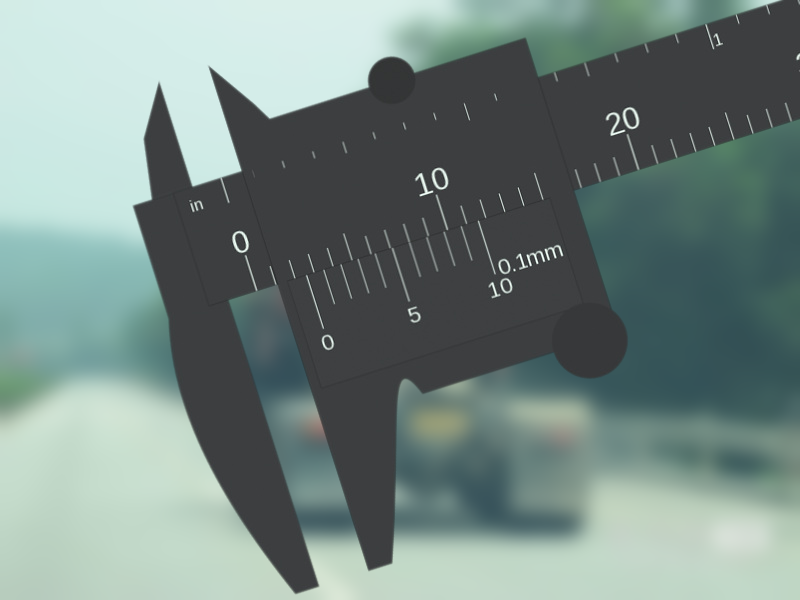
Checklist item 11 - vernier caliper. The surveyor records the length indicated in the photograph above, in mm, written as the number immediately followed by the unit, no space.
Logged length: 2.6mm
